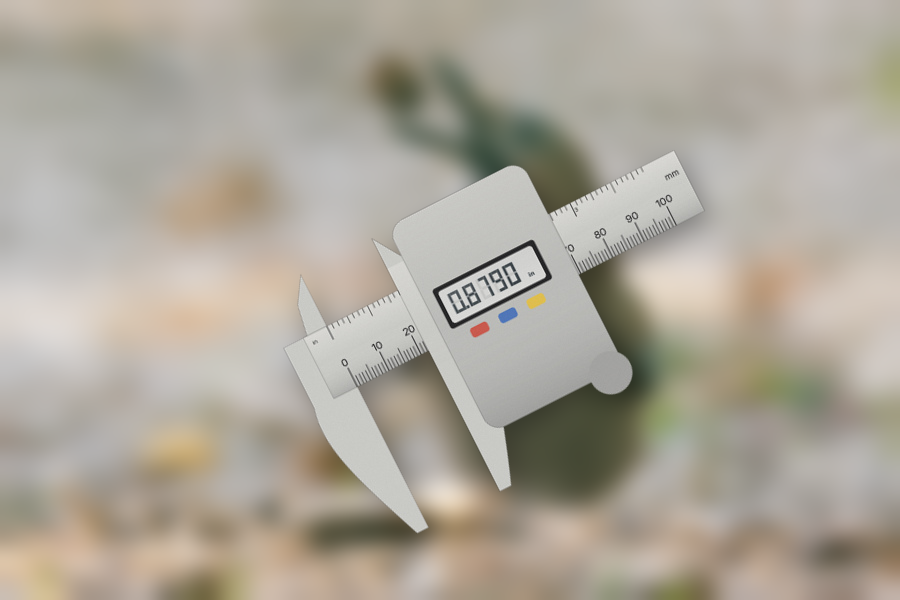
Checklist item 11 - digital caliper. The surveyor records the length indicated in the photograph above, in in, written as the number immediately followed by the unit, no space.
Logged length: 0.8790in
